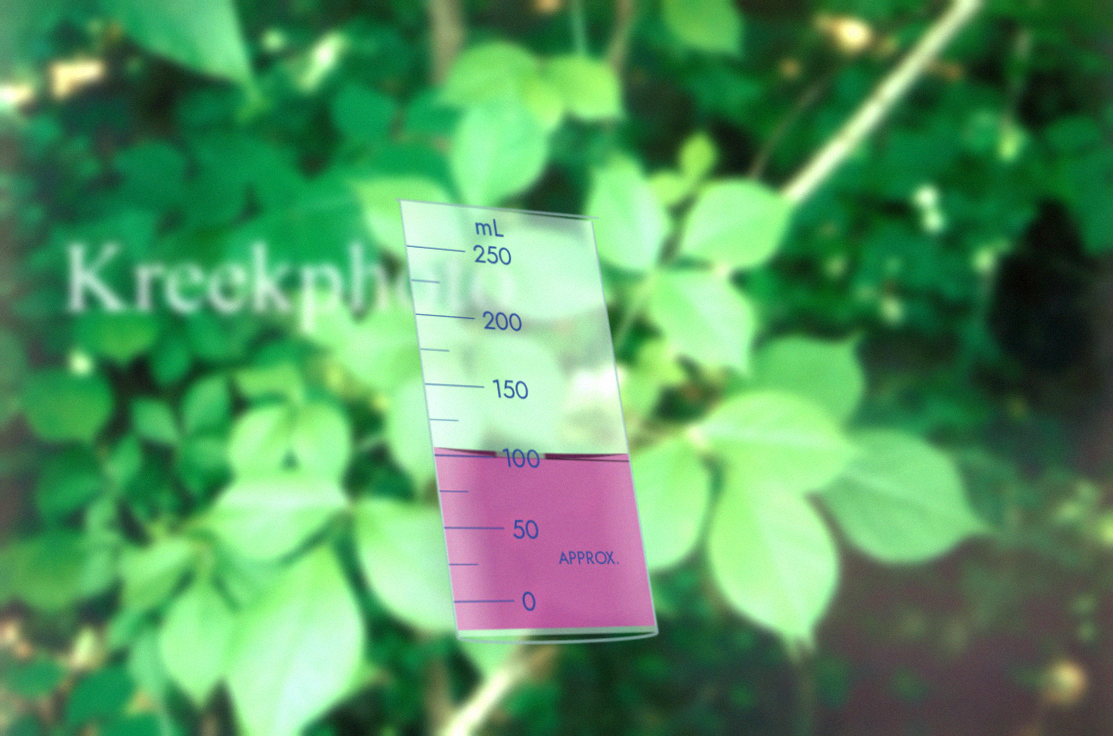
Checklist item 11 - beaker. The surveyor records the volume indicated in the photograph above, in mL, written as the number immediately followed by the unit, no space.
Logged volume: 100mL
